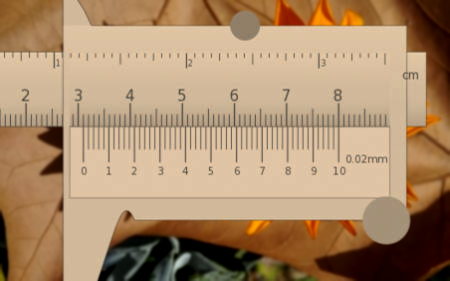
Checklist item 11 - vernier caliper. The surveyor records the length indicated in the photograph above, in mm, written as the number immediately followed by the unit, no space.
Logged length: 31.0mm
